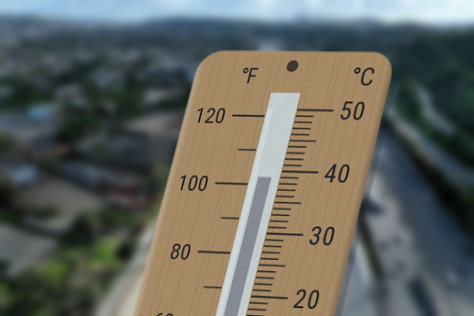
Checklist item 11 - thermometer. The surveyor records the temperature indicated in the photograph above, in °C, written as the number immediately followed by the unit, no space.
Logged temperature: 39°C
